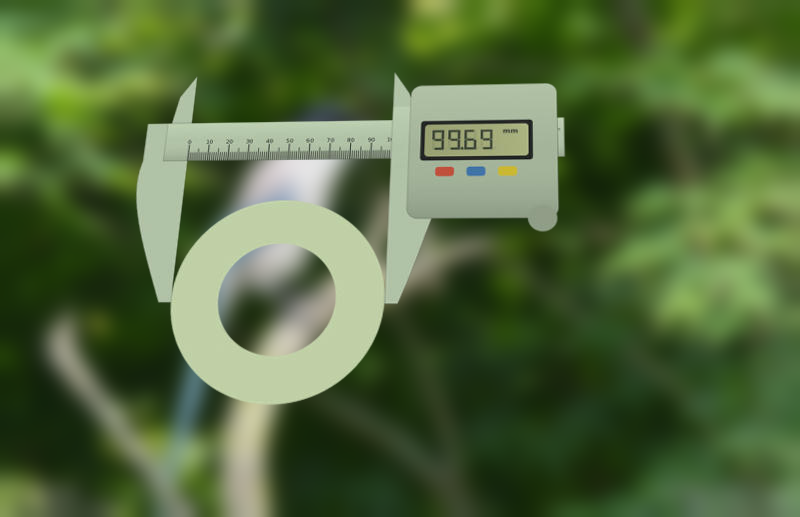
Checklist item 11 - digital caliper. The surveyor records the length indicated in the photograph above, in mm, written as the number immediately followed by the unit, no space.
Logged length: 99.69mm
